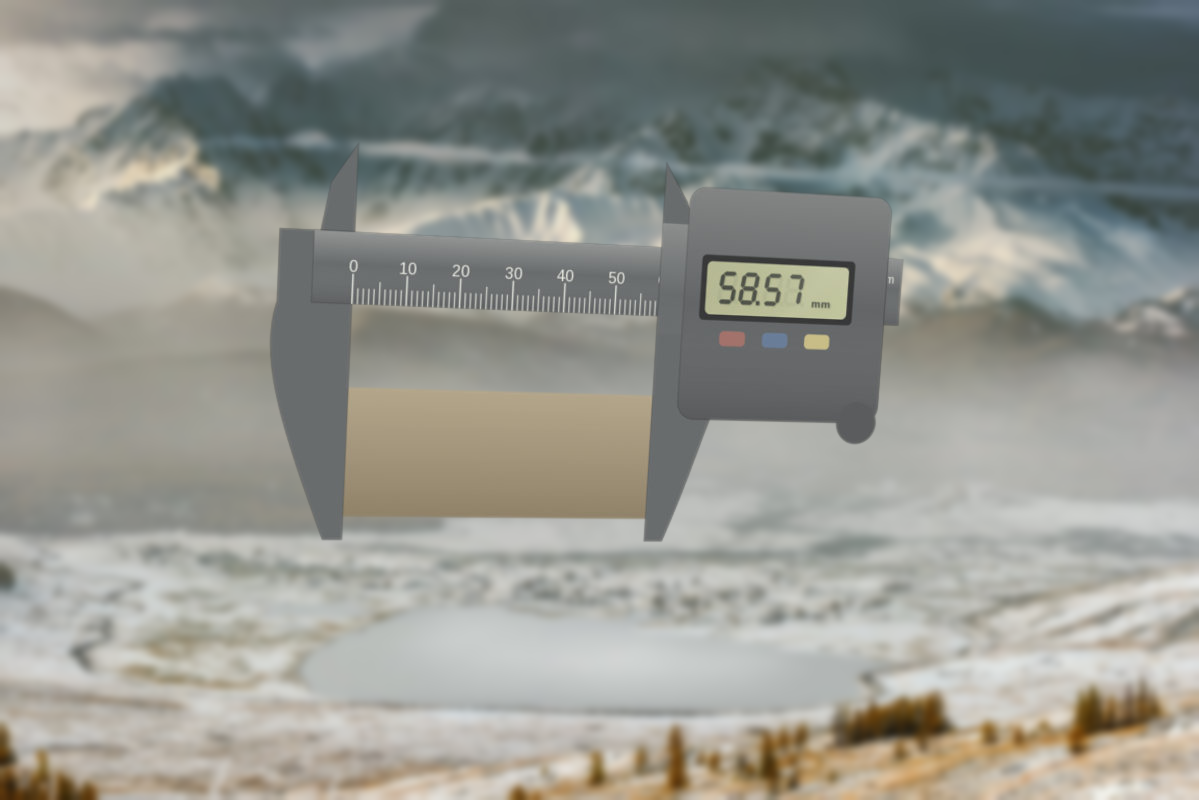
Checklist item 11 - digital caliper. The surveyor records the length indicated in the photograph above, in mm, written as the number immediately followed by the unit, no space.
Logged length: 58.57mm
